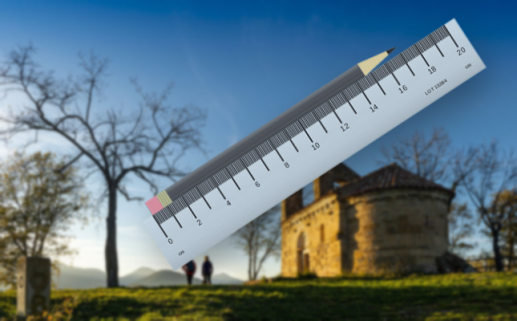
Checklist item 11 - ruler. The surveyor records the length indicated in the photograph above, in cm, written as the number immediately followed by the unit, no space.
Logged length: 17cm
